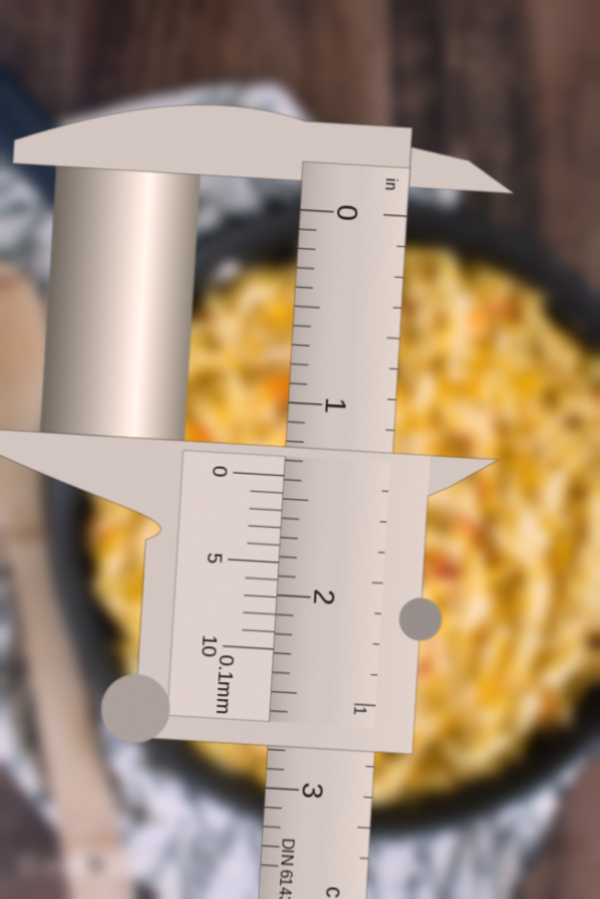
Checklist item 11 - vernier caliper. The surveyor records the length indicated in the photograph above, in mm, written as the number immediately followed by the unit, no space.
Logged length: 13.8mm
